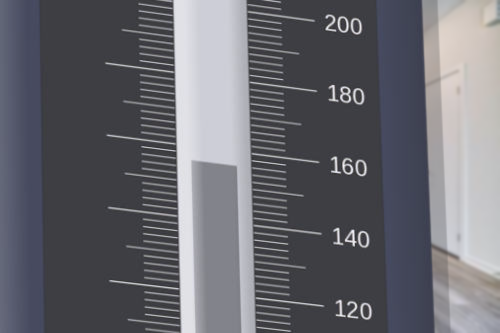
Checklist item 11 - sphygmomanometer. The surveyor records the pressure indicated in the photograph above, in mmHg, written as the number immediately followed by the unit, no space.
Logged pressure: 156mmHg
